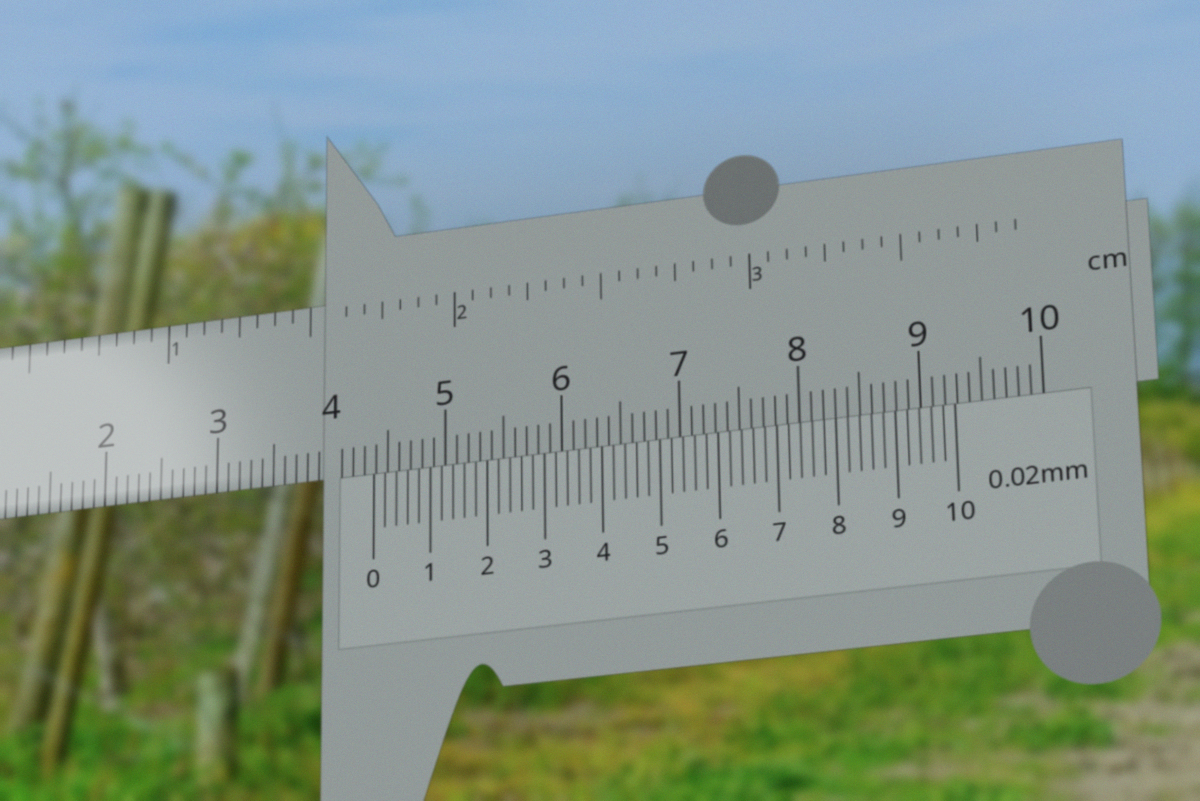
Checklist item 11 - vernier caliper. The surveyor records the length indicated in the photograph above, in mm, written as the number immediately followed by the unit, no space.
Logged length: 43.8mm
